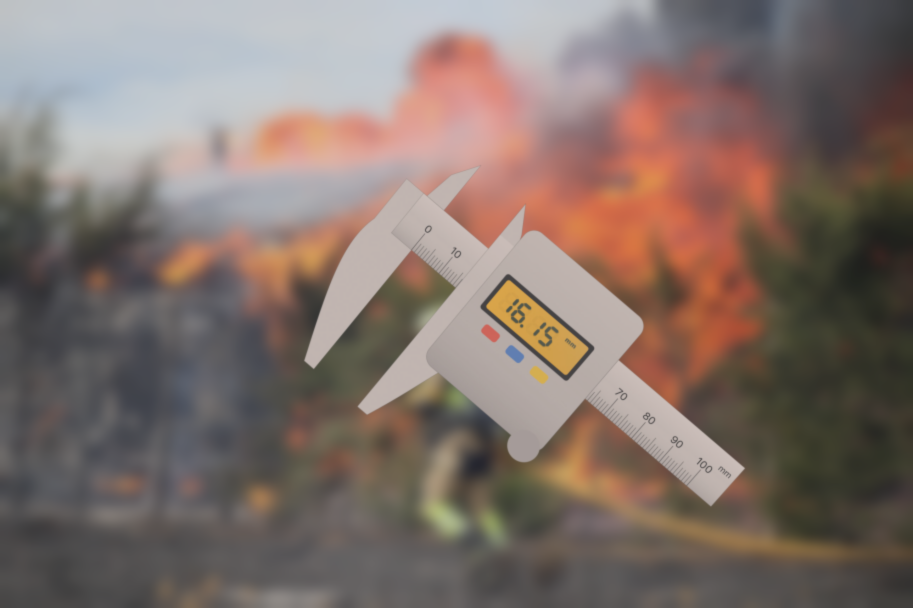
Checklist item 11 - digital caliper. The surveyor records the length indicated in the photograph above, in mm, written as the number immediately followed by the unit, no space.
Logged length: 16.15mm
